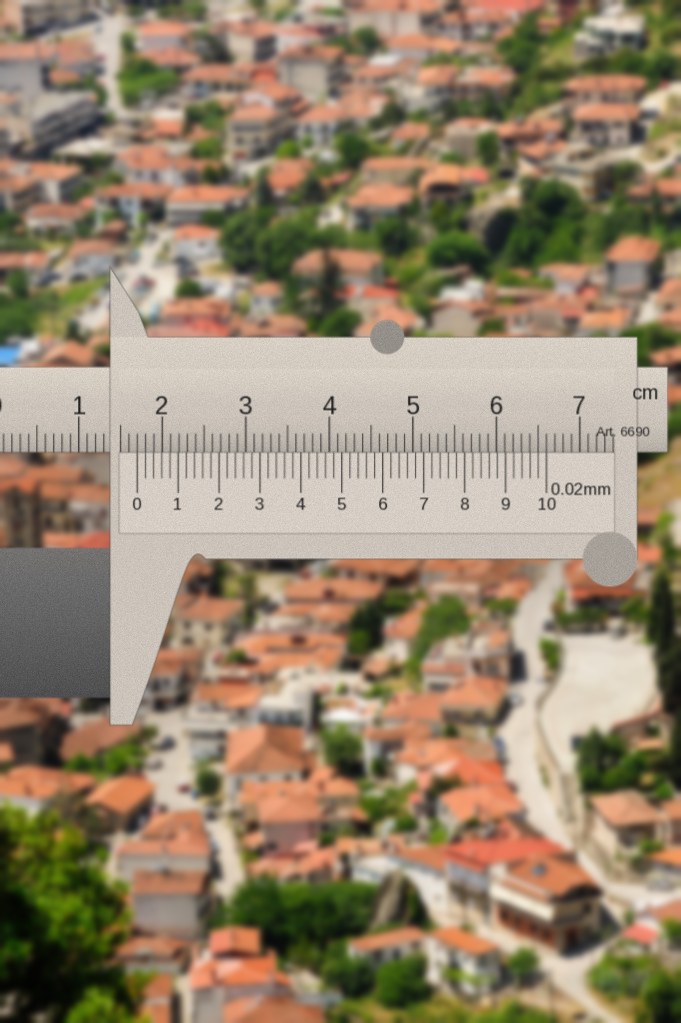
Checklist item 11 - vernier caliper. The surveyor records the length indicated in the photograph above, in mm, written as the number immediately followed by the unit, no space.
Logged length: 17.0mm
